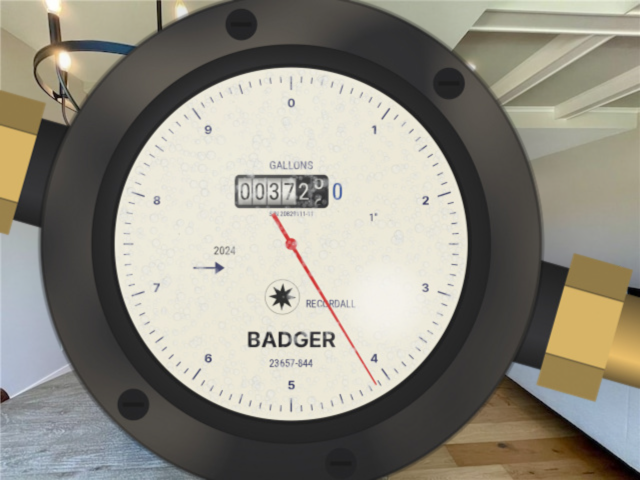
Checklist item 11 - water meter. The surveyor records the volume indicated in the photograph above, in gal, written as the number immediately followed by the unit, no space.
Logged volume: 37254.1gal
